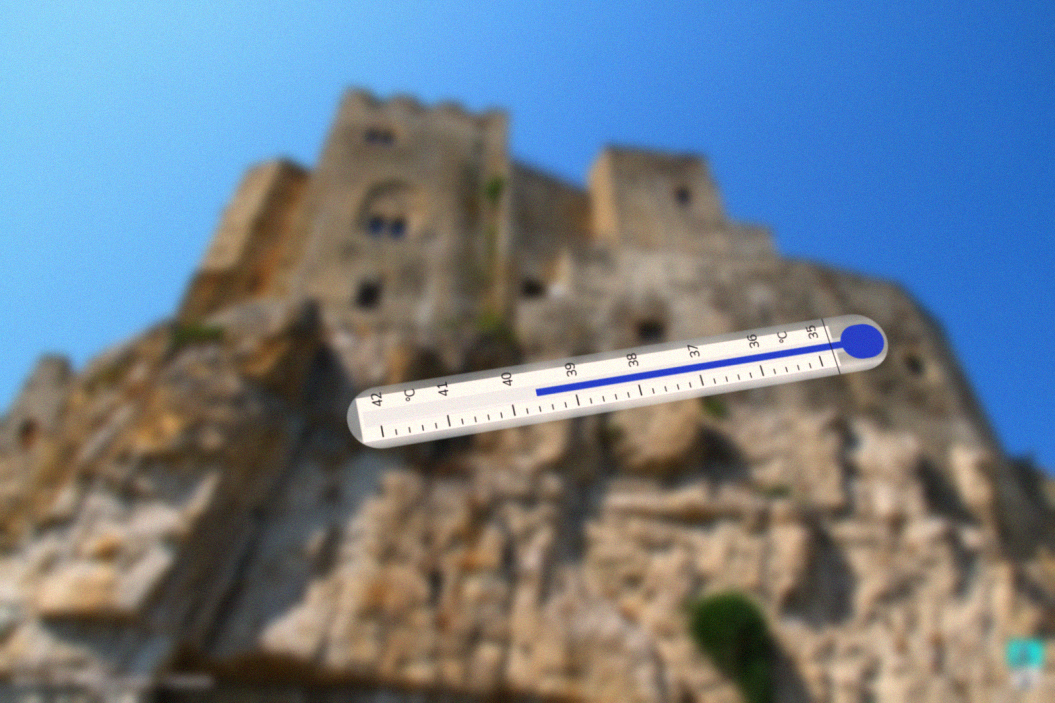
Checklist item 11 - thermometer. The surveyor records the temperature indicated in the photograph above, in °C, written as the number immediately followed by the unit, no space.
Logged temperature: 39.6°C
